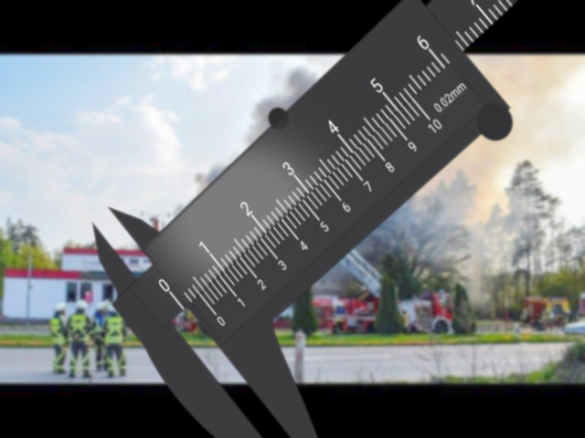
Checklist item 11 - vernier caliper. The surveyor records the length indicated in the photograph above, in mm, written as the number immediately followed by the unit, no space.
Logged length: 4.0mm
